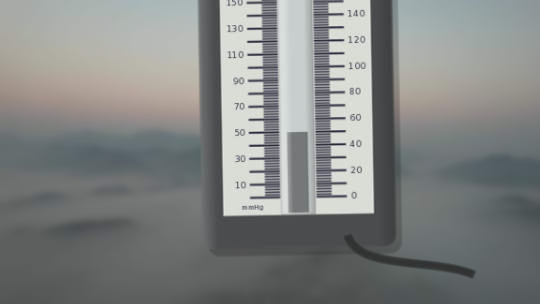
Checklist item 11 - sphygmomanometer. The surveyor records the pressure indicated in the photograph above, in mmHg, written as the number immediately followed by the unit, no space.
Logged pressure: 50mmHg
